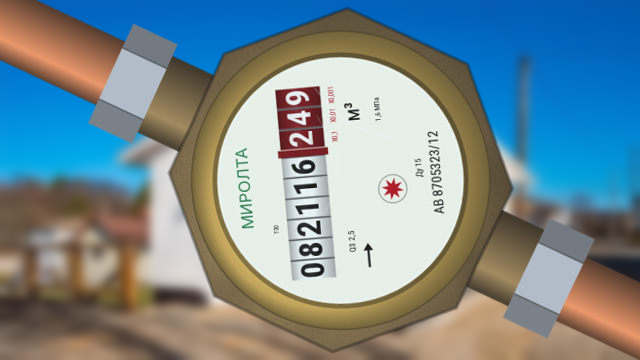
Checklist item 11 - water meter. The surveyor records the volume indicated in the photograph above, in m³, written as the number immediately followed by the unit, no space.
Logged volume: 82116.249m³
